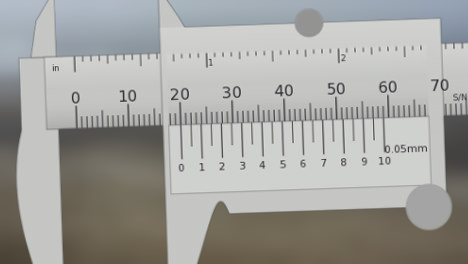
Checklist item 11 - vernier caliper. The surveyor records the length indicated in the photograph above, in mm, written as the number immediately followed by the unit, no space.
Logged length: 20.0mm
